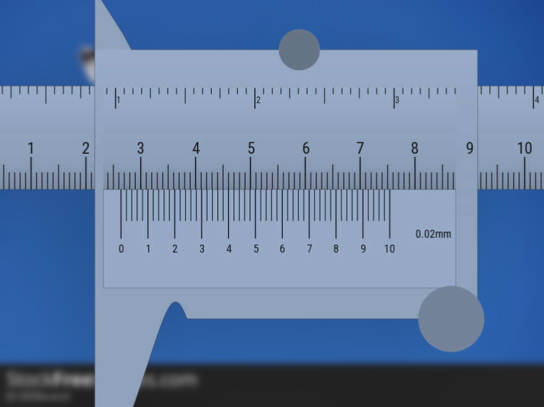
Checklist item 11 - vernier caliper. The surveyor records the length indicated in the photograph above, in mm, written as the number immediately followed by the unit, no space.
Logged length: 26.4mm
